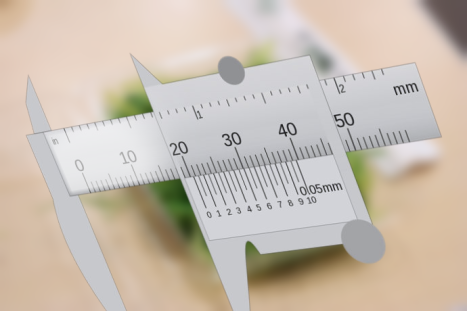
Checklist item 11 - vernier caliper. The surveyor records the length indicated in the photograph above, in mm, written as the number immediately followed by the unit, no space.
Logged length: 20.6mm
